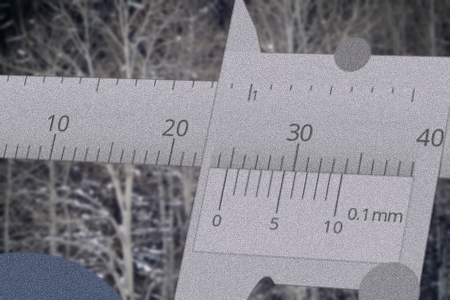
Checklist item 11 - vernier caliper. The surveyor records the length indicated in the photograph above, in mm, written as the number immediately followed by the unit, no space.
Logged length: 24.8mm
